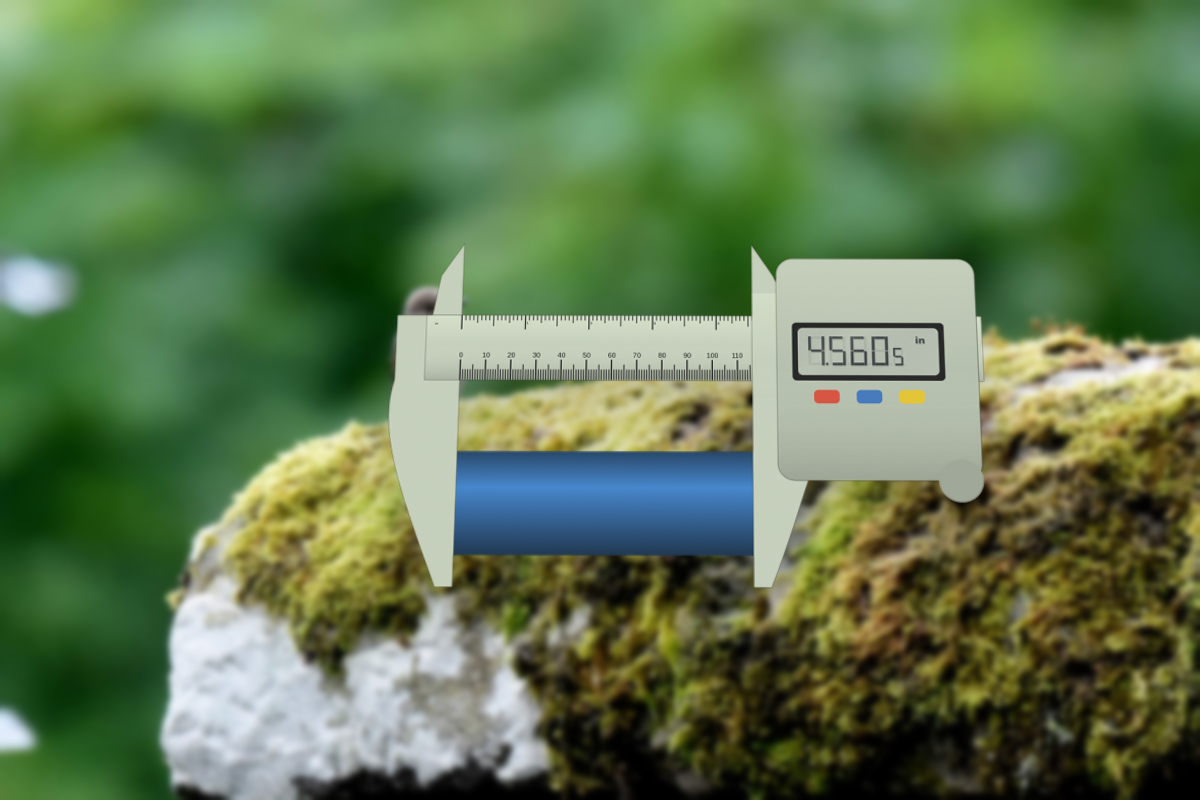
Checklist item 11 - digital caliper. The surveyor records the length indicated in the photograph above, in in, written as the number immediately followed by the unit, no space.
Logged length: 4.5605in
